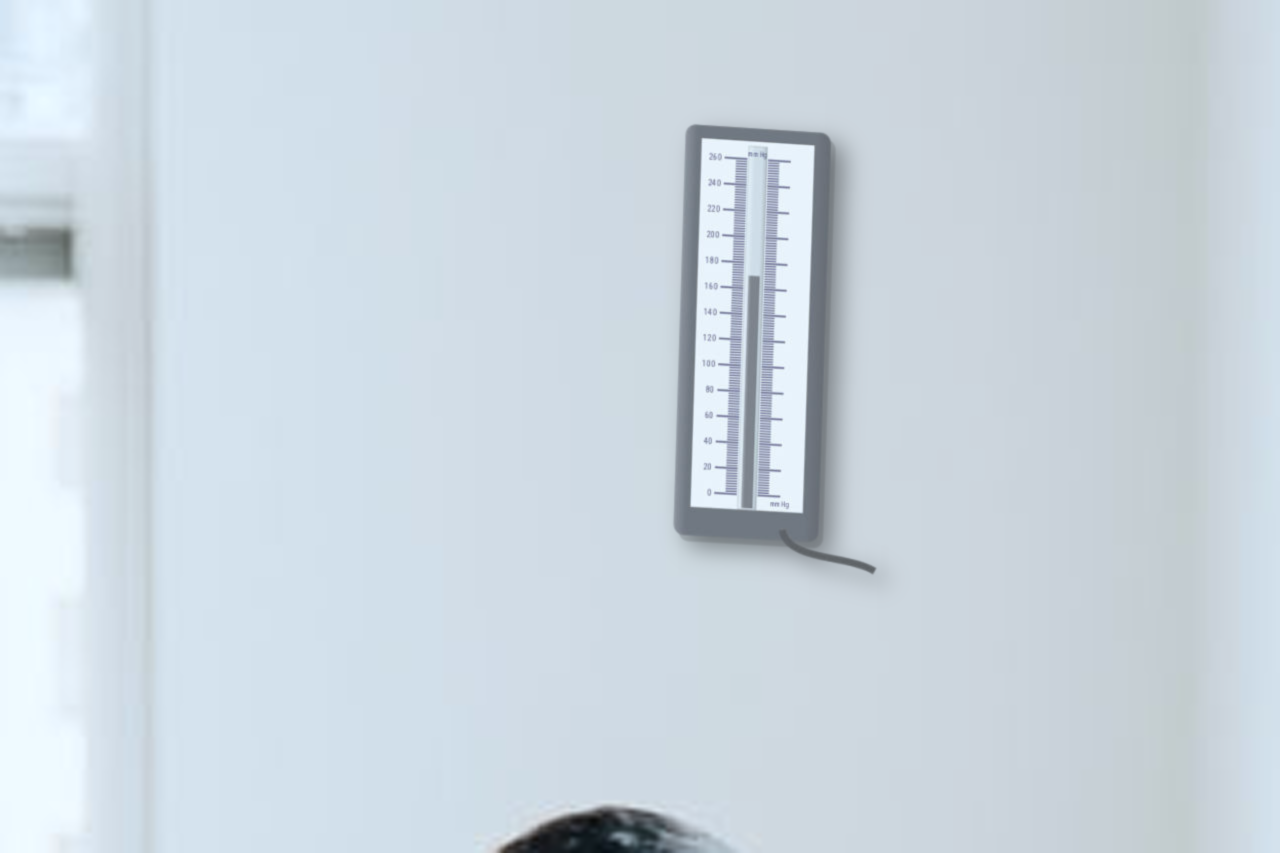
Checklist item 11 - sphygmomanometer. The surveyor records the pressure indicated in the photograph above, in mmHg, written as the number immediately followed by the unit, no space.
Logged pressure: 170mmHg
